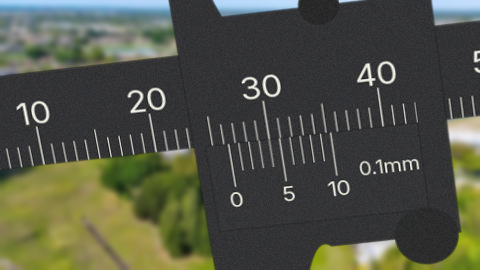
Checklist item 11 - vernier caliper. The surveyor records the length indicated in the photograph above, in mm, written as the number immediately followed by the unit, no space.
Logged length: 26.4mm
